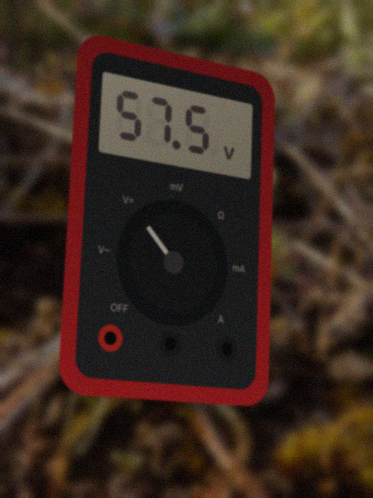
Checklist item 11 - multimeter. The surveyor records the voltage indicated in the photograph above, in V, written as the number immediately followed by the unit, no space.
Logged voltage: 57.5V
